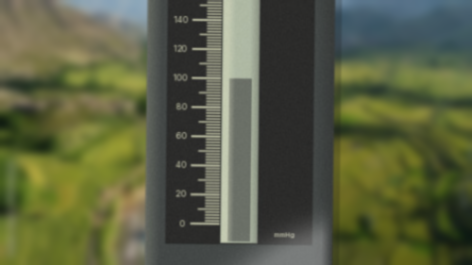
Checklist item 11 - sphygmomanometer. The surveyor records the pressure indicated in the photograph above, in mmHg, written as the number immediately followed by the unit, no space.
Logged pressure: 100mmHg
